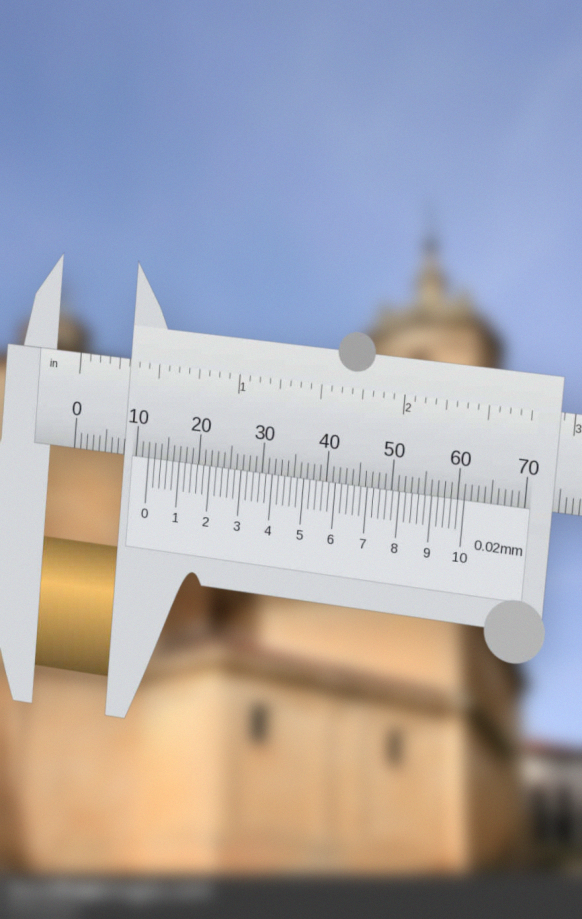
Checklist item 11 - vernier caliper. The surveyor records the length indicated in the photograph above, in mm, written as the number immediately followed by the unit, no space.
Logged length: 12.0mm
